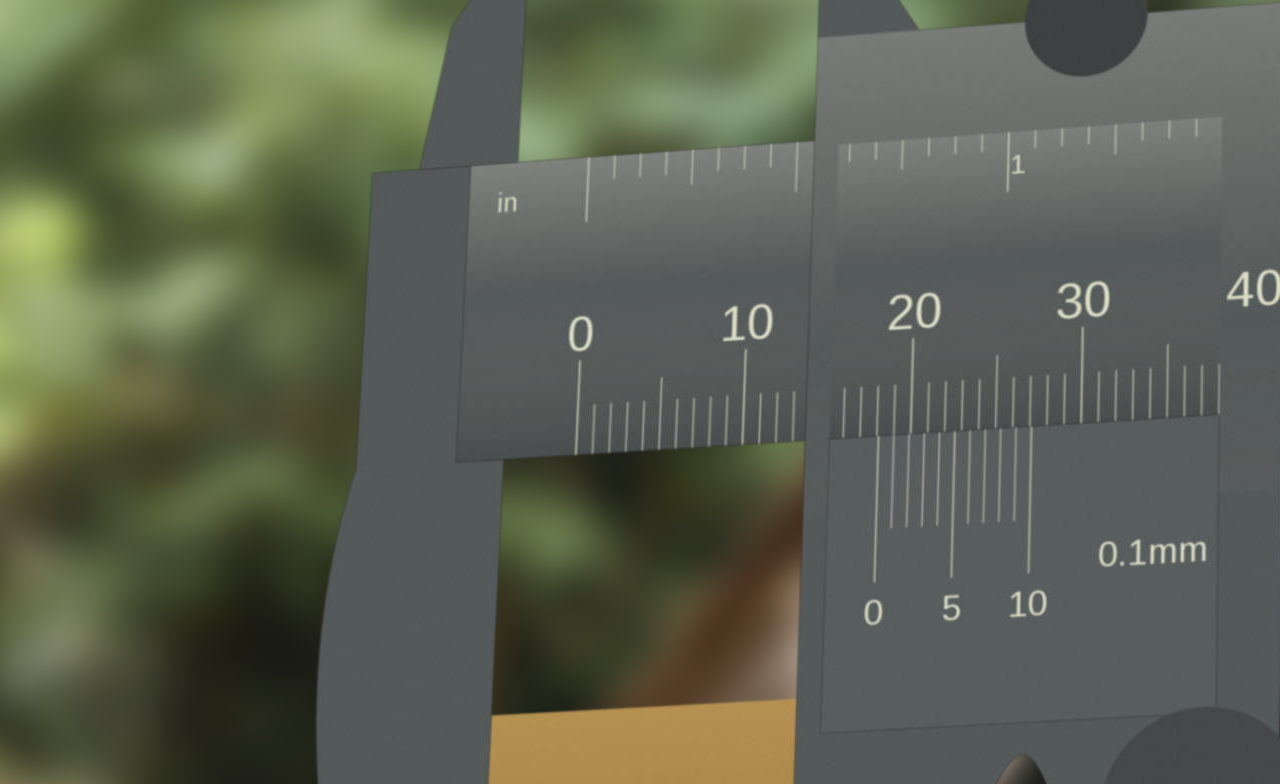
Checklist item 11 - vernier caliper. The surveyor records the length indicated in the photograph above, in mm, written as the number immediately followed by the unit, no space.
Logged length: 18.1mm
